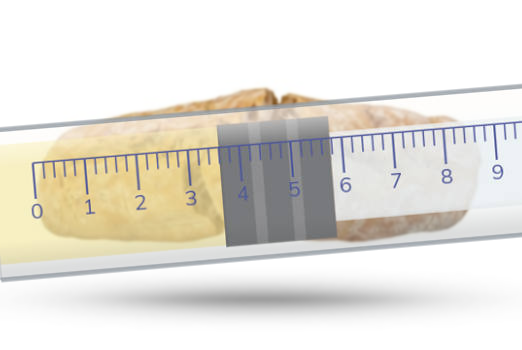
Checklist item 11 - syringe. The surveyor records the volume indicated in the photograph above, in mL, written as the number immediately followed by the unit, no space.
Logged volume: 3.6mL
